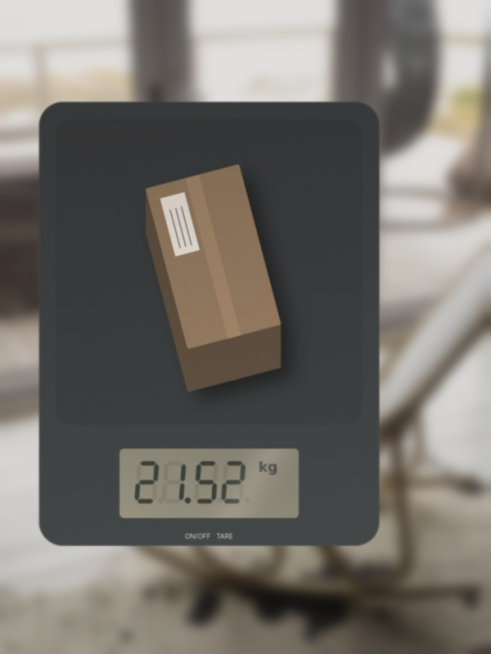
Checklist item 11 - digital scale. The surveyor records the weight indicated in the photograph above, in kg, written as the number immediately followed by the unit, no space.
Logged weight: 21.52kg
